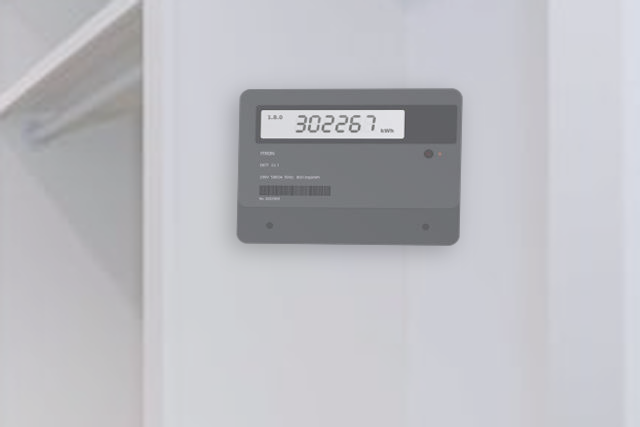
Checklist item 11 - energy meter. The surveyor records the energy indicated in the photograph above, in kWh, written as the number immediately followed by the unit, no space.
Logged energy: 302267kWh
